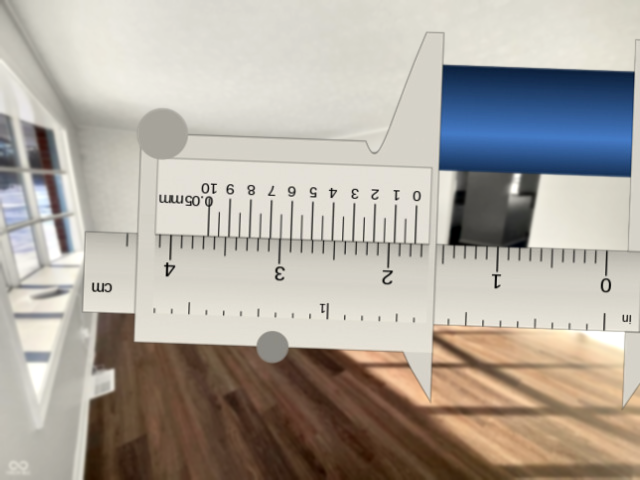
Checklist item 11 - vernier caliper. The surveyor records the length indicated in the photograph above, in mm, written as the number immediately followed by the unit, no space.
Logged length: 17.6mm
